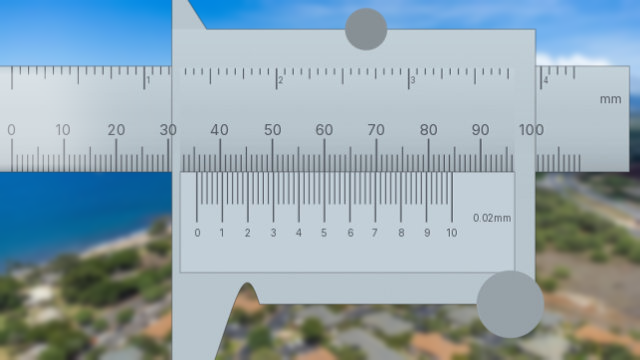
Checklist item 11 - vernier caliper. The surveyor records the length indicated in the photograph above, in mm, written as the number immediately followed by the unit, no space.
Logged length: 35.5mm
